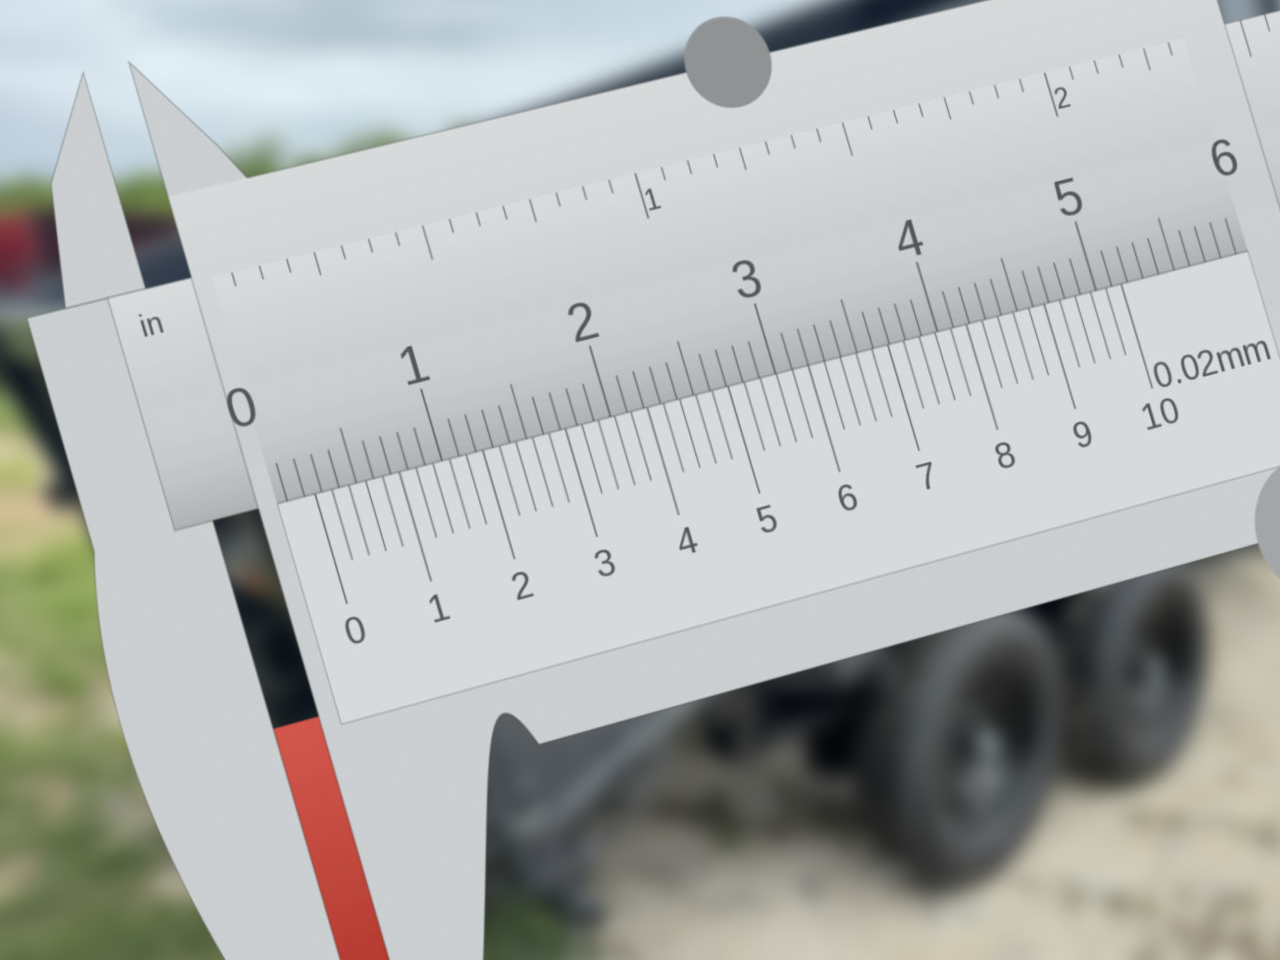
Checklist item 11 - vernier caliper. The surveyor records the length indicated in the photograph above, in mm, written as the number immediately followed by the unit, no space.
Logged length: 2.6mm
